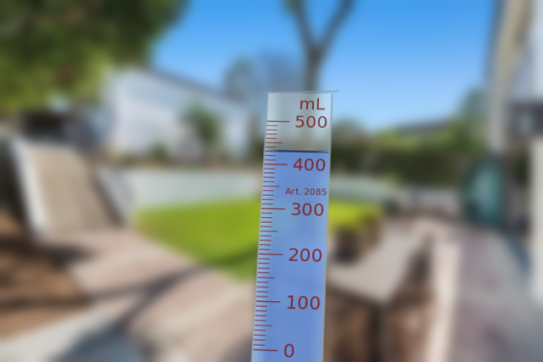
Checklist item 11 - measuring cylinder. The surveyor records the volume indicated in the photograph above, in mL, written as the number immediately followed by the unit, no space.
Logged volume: 430mL
